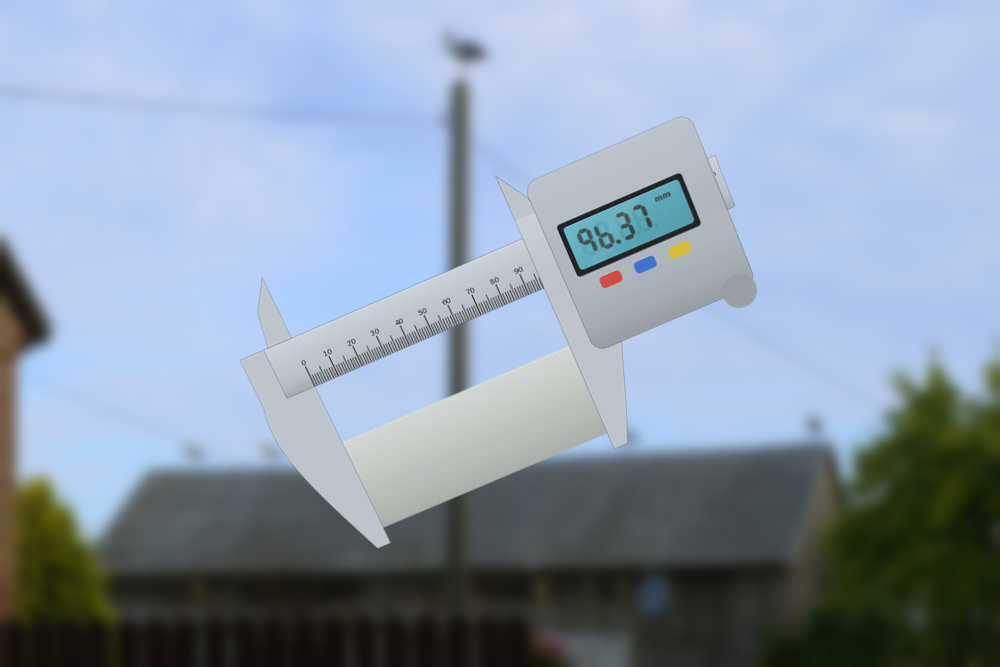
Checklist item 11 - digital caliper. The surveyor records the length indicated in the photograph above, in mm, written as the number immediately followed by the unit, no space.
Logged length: 96.37mm
